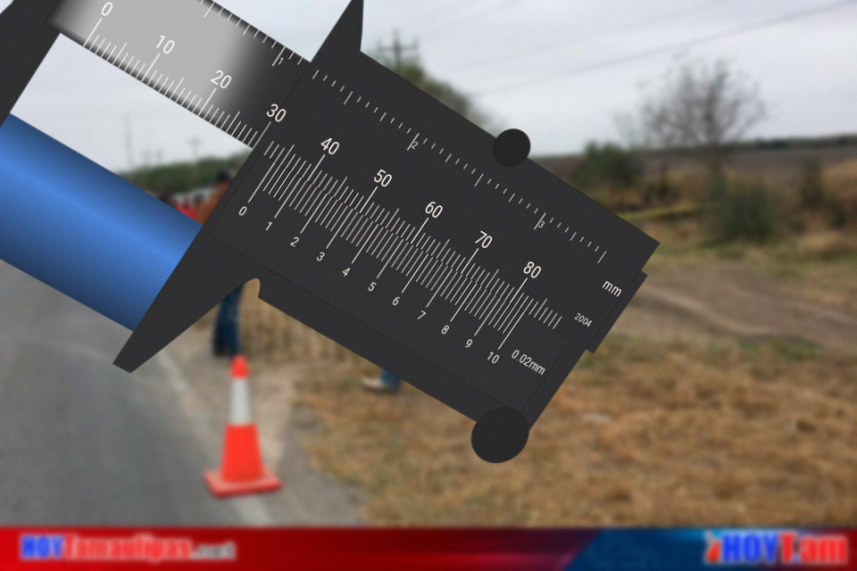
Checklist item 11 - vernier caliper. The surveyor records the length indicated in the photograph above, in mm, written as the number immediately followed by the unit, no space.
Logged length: 34.0mm
